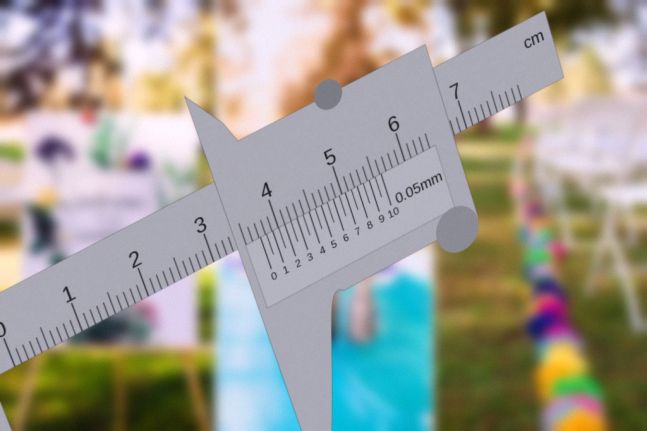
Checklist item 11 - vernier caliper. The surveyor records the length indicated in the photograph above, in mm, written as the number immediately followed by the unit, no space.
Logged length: 37.2mm
